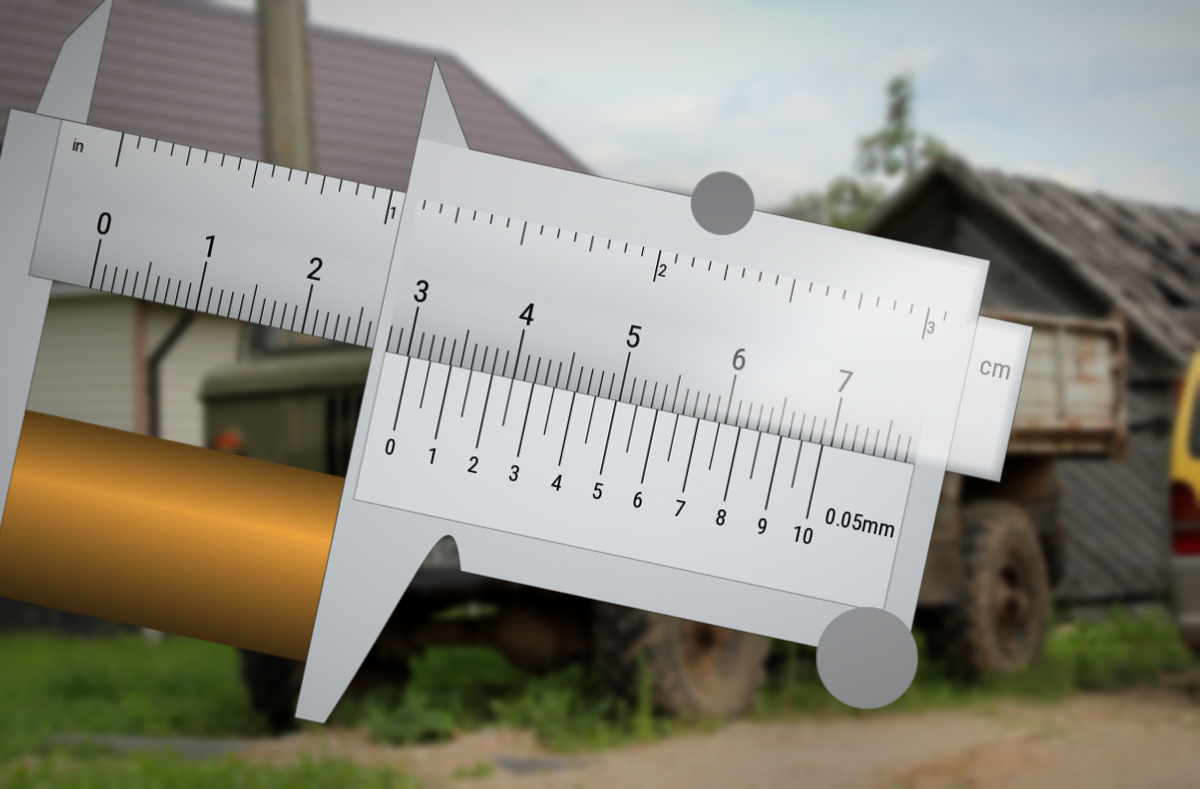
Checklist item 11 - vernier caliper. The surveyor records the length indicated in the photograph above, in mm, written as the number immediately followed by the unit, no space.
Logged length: 30.2mm
